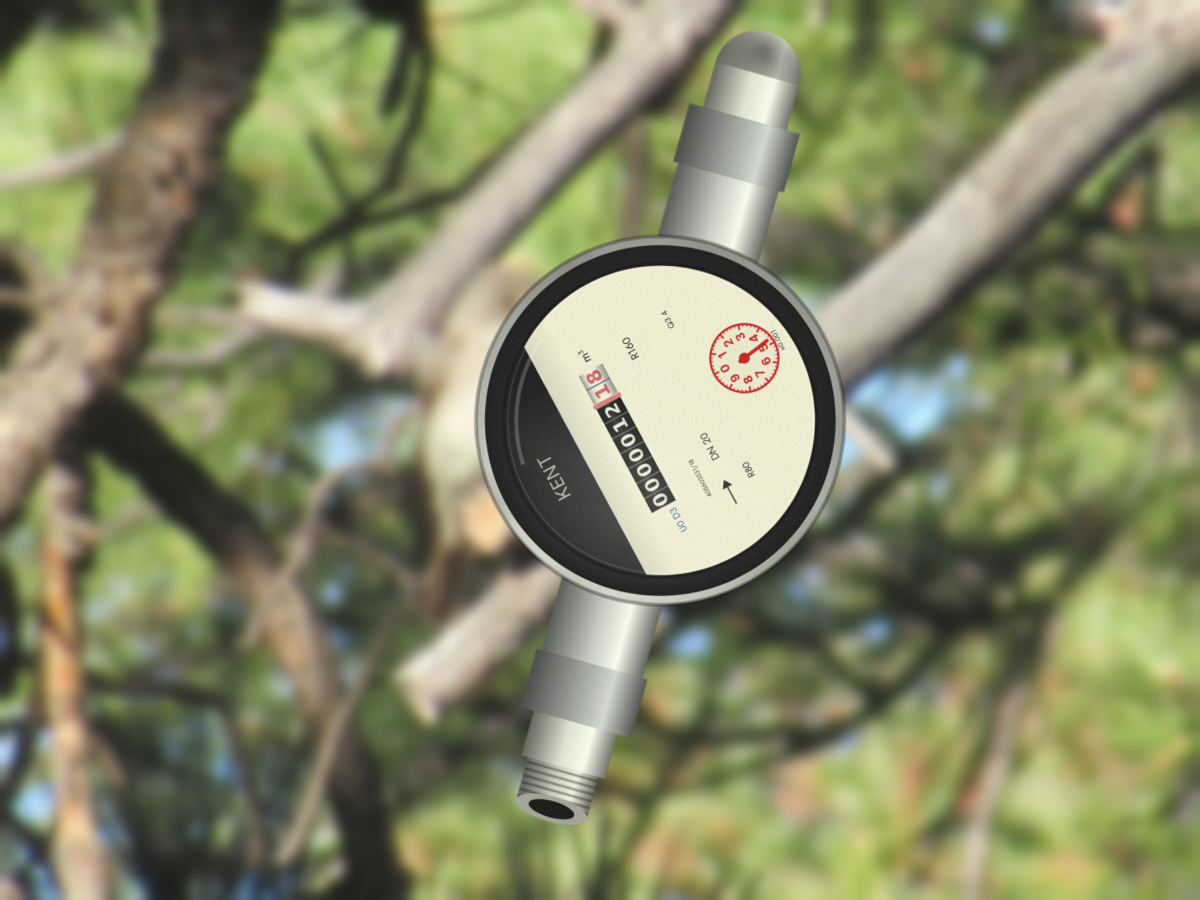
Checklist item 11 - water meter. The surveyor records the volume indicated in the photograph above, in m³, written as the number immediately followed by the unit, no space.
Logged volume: 12.184m³
